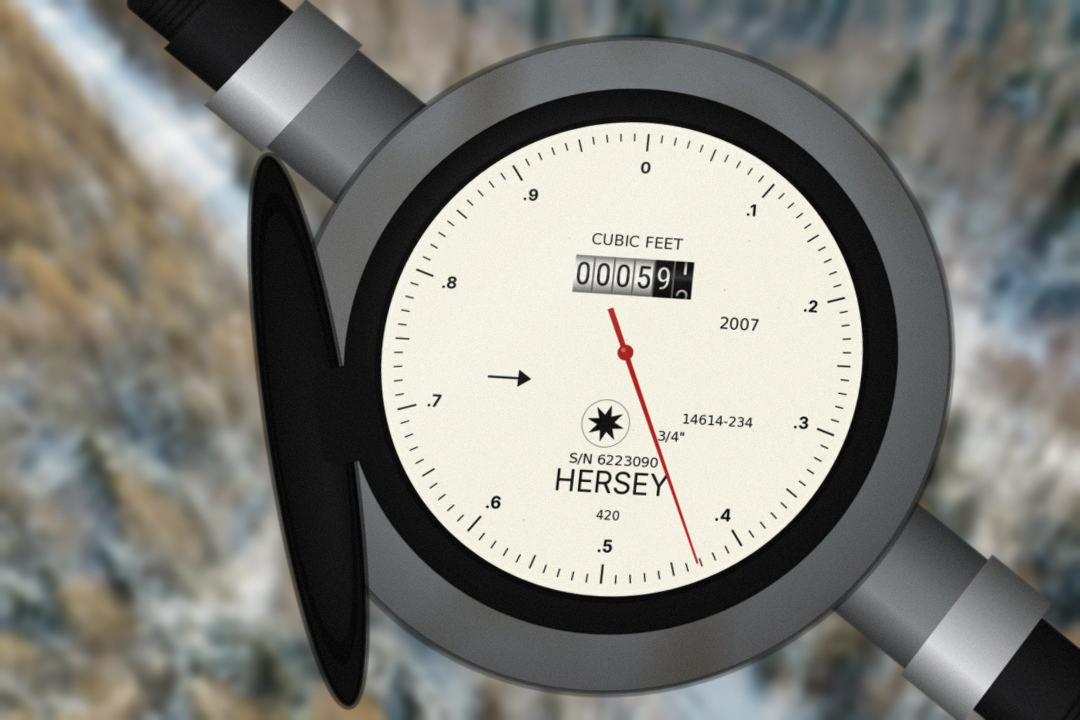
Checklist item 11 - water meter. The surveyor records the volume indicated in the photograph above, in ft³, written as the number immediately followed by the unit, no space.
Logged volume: 591.43ft³
